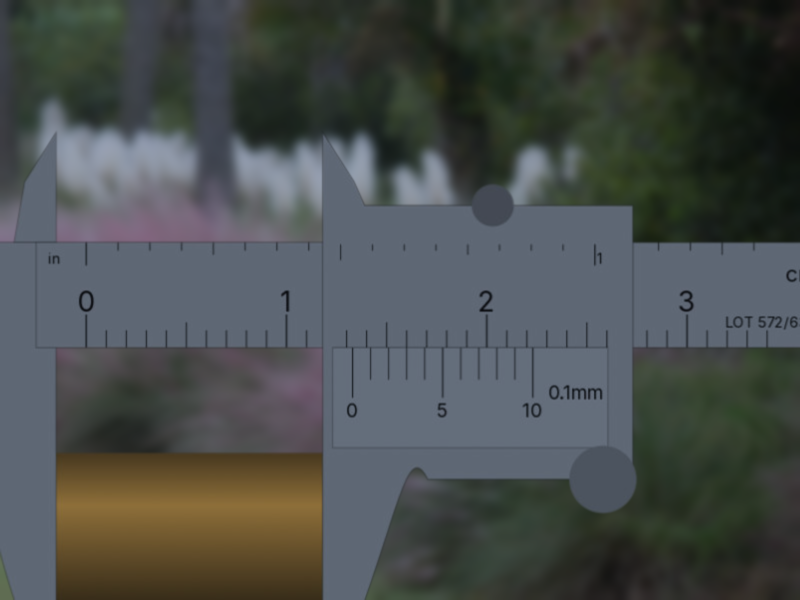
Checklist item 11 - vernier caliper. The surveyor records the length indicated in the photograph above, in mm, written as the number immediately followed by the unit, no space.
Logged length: 13.3mm
